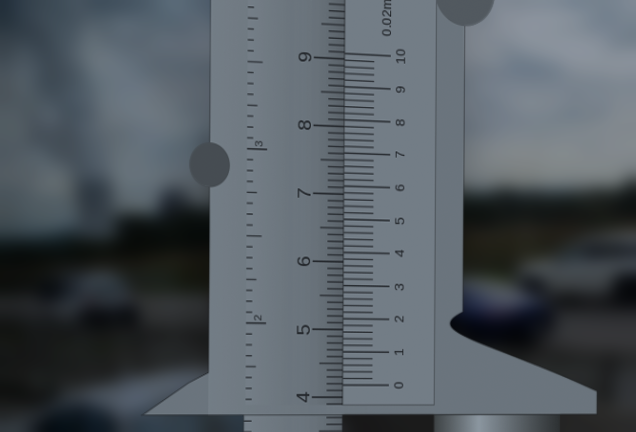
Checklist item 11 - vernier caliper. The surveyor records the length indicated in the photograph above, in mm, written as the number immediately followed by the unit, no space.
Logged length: 41.8mm
